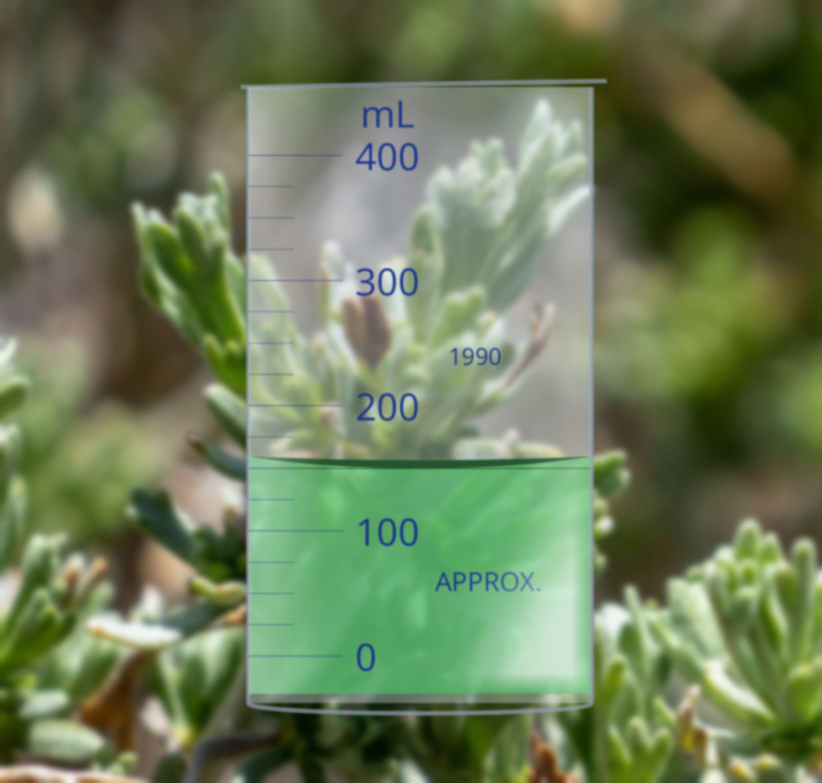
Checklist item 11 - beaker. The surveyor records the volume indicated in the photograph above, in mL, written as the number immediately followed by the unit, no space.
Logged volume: 150mL
